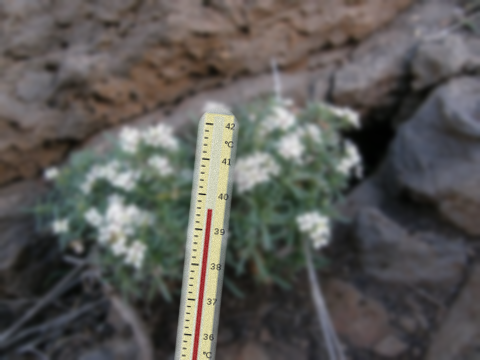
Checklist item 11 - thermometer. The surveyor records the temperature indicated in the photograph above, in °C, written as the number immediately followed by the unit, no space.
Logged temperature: 39.6°C
